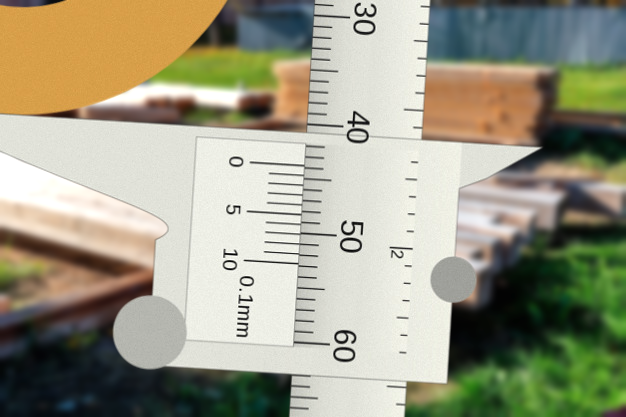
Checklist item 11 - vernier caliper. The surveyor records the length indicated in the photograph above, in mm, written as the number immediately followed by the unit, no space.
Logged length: 43.8mm
